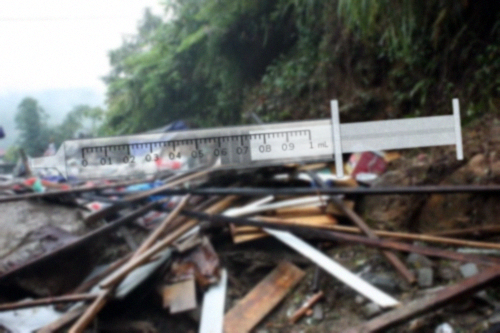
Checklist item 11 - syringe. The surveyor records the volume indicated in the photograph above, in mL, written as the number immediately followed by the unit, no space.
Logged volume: 0.6mL
